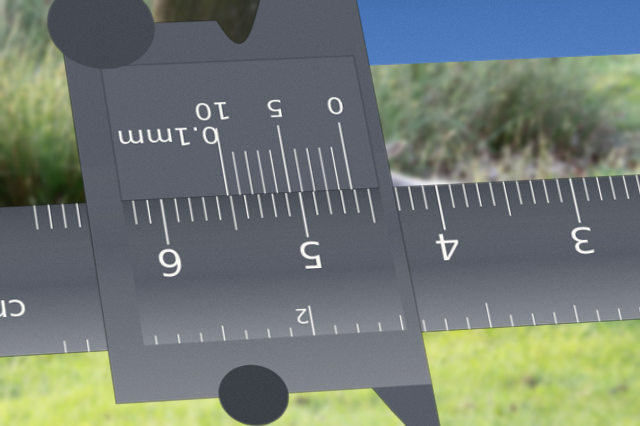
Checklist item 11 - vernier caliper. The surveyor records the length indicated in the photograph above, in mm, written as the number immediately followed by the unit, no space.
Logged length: 46.2mm
